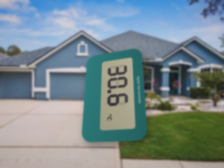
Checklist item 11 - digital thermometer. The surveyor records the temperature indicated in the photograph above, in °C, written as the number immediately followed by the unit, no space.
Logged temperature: 30.6°C
